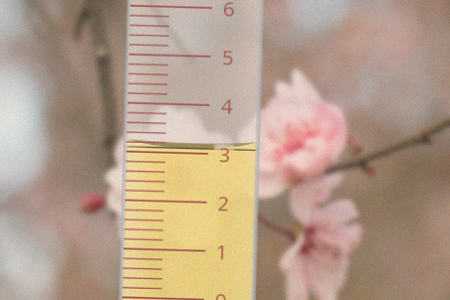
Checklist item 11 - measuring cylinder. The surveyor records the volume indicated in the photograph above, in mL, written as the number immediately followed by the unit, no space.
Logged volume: 3.1mL
